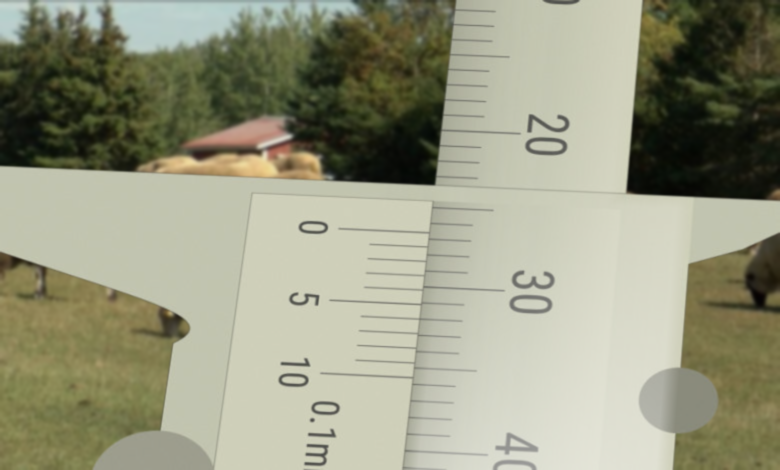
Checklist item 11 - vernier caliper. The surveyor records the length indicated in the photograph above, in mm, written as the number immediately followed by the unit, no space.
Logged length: 26.6mm
